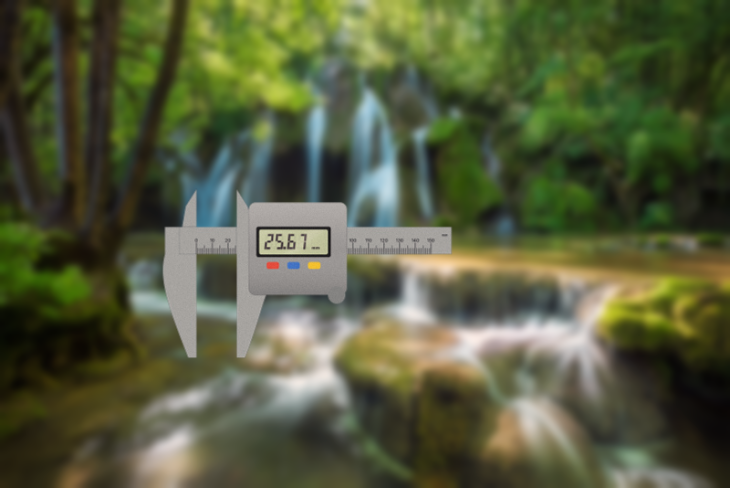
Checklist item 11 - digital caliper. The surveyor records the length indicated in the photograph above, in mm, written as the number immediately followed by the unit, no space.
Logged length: 25.67mm
